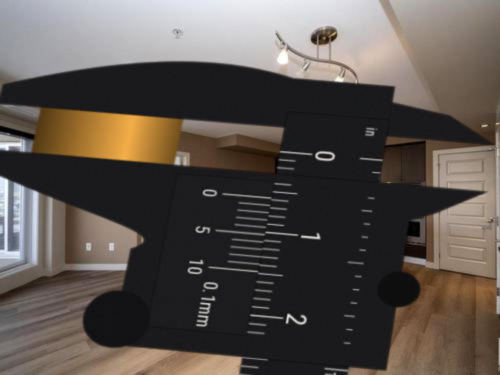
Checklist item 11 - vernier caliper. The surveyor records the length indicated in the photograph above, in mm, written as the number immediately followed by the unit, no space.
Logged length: 5.8mm
